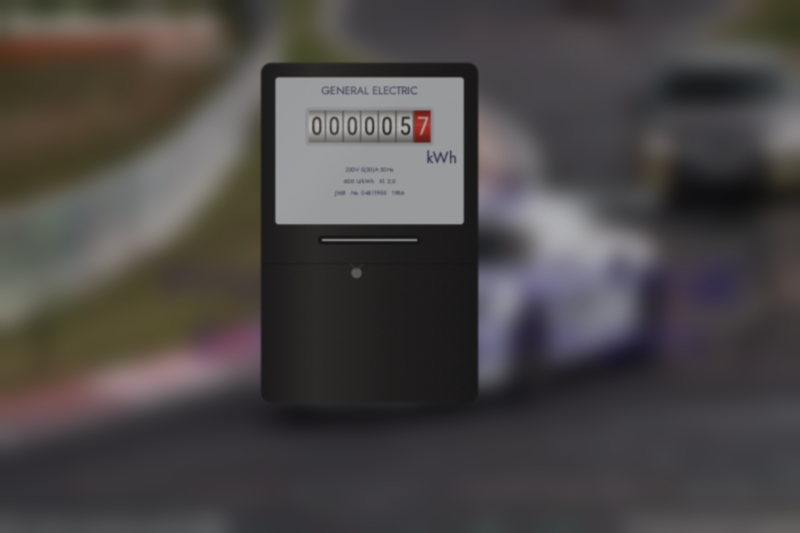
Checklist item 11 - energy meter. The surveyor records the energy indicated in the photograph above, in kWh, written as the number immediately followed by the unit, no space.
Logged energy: 5.7kWh
